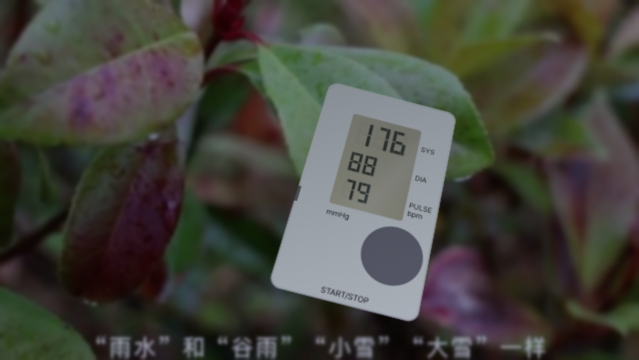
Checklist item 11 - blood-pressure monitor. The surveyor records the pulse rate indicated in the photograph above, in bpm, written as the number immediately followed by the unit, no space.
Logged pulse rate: 79bpm
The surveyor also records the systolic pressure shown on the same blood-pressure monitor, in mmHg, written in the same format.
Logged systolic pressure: 176mmHg
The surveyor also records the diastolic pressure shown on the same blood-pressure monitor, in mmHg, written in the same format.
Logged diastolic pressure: 88mmHg
